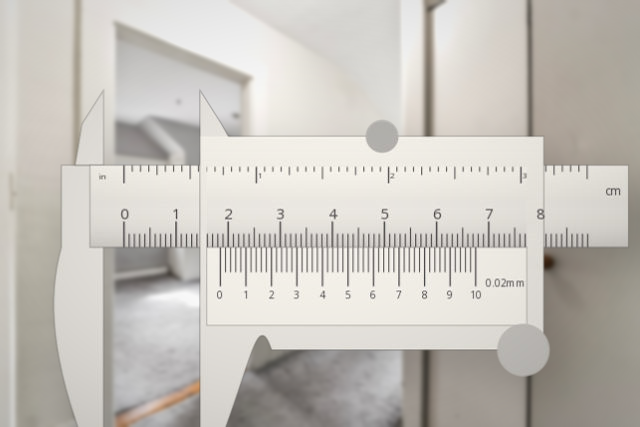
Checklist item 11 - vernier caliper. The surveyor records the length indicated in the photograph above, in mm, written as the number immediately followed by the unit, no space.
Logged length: 18.5mm
